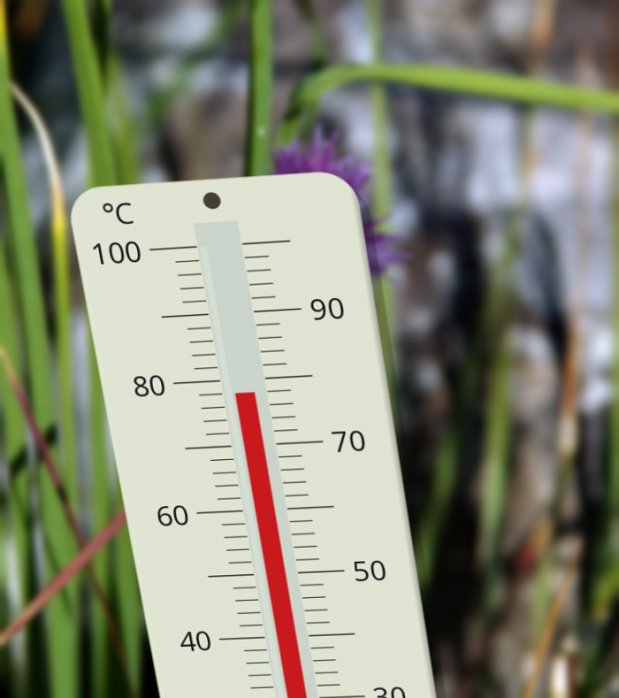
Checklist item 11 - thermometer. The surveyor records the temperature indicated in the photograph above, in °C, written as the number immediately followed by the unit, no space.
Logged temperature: 78°C
